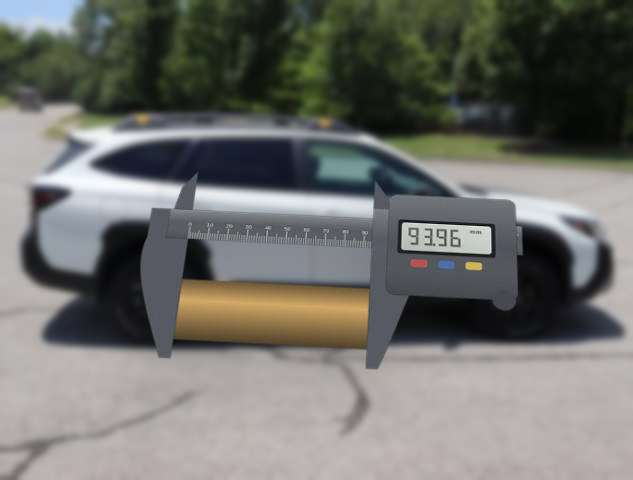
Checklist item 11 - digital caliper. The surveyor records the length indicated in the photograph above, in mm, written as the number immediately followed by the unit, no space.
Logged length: 93.96mm
